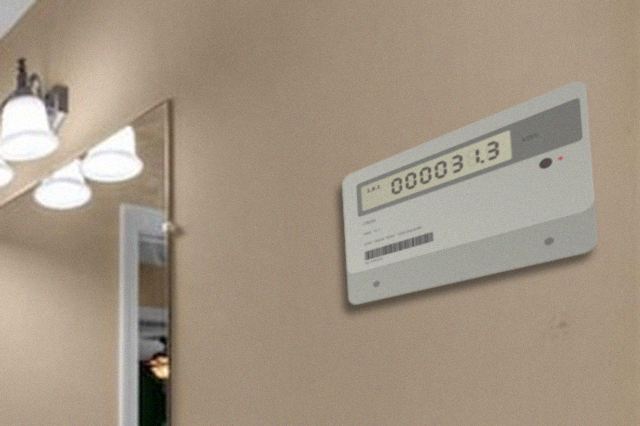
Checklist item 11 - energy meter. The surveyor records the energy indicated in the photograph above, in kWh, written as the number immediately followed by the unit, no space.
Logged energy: 31.3kWh
